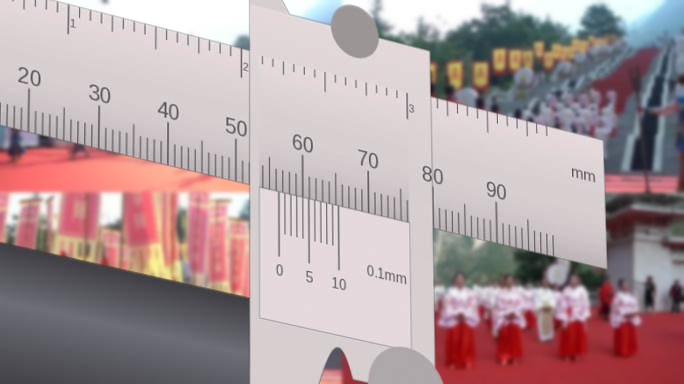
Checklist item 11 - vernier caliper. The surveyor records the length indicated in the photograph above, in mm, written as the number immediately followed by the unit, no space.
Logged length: 56.4mm
